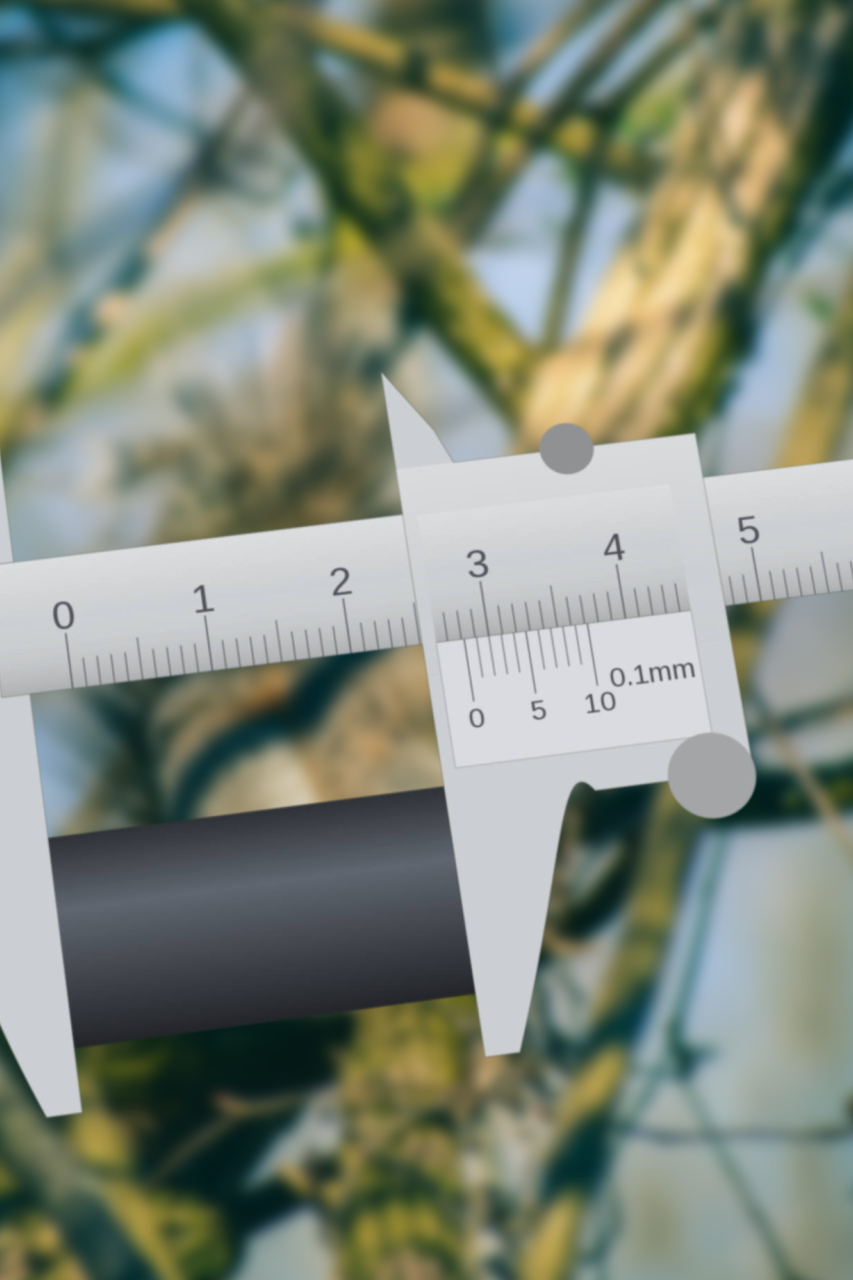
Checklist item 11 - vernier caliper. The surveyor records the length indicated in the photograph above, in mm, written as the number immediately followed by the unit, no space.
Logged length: 28.2mm
